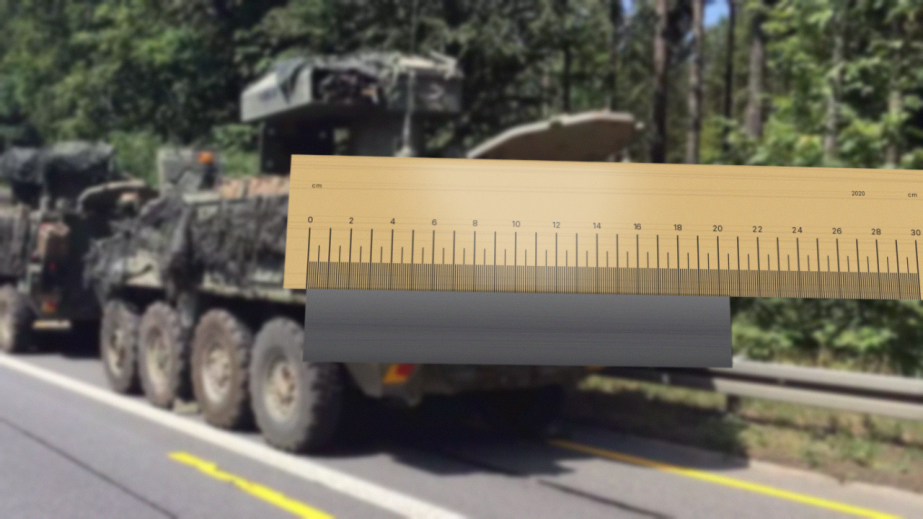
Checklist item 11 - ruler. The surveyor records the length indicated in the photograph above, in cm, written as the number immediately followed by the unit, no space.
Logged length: 20.5cm
